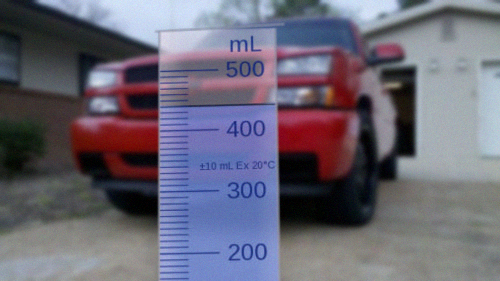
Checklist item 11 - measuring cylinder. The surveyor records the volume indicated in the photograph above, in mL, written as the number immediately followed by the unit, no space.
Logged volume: 440mL
